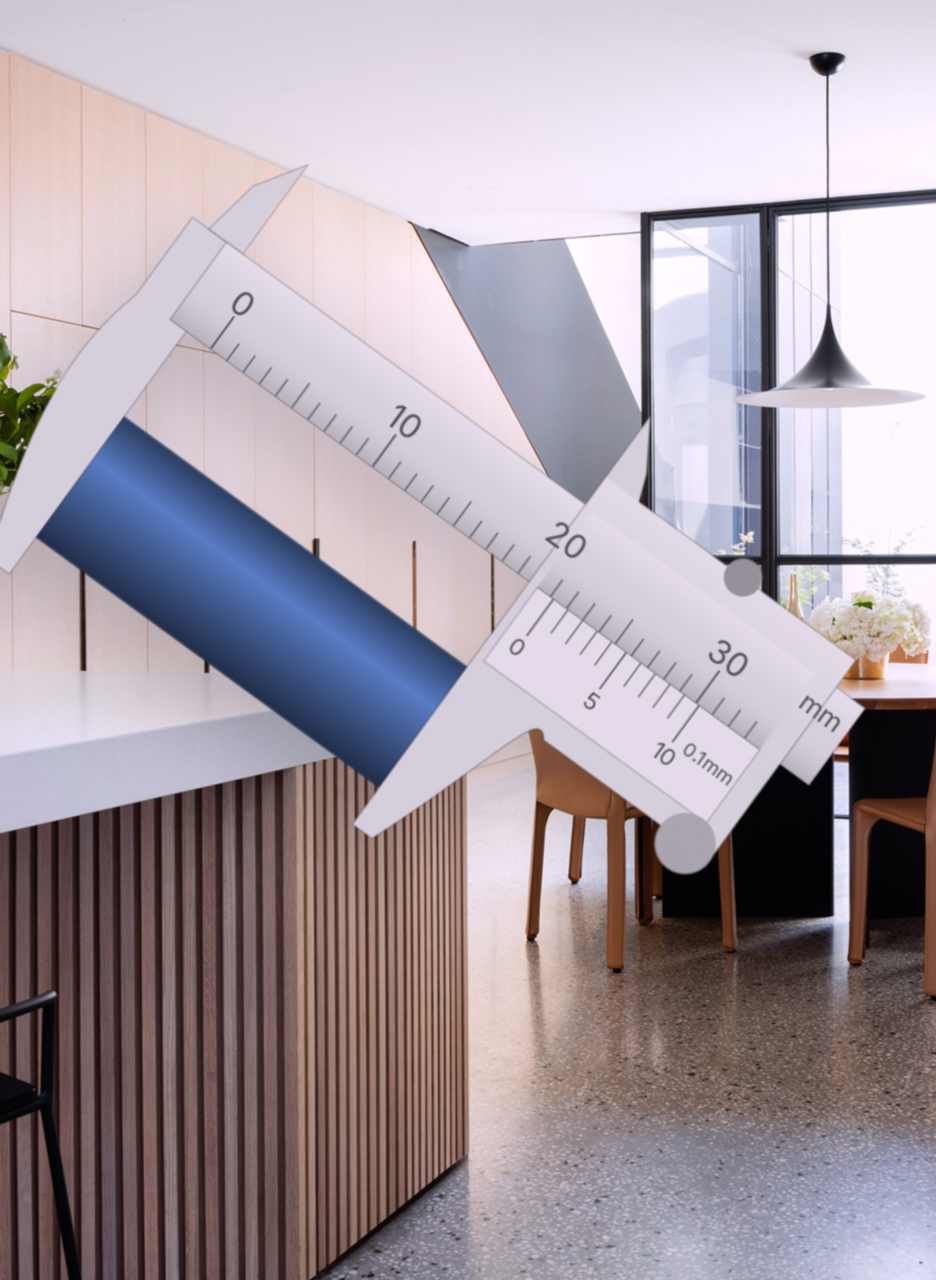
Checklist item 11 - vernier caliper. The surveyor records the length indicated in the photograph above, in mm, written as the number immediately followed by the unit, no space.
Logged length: 21.2mm
